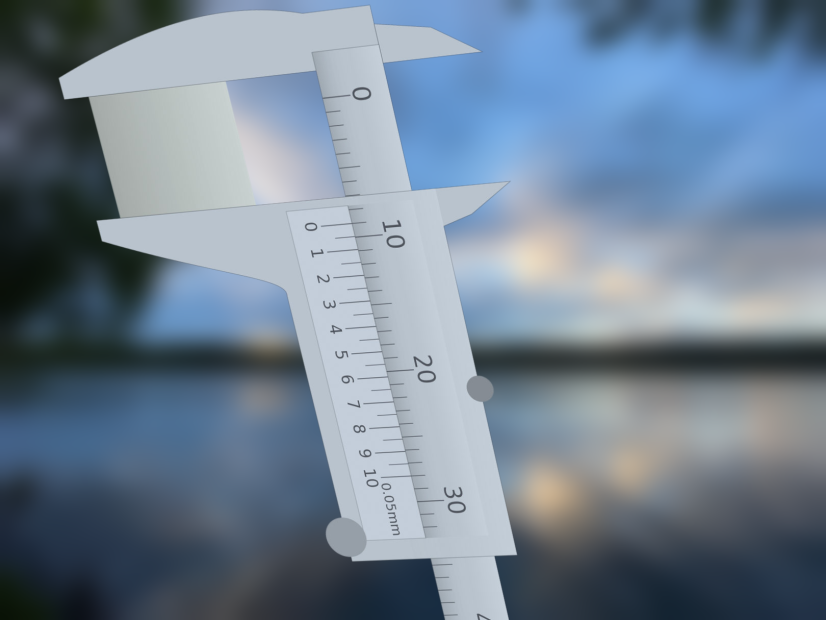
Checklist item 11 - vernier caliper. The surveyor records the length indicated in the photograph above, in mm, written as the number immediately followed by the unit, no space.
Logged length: 9.0mm
